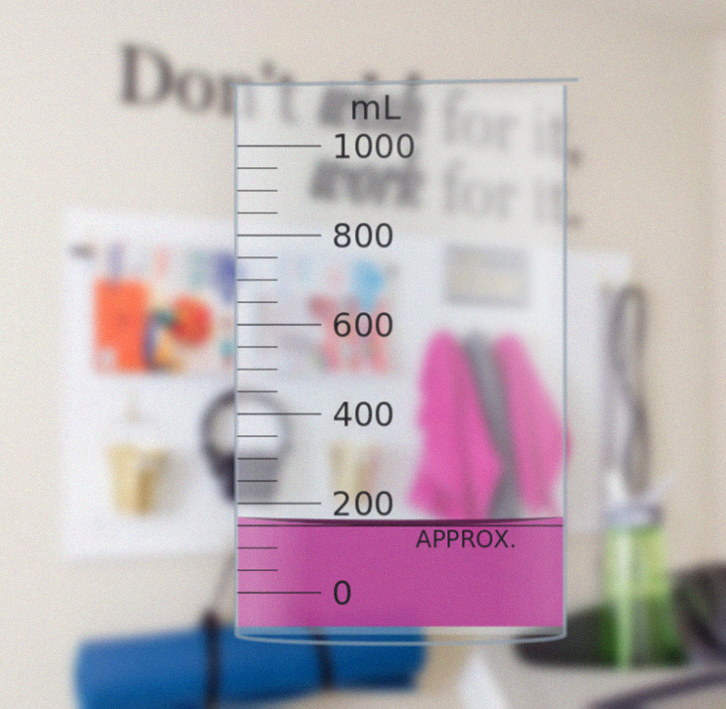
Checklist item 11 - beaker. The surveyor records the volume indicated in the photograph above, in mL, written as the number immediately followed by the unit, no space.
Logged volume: 150mL
